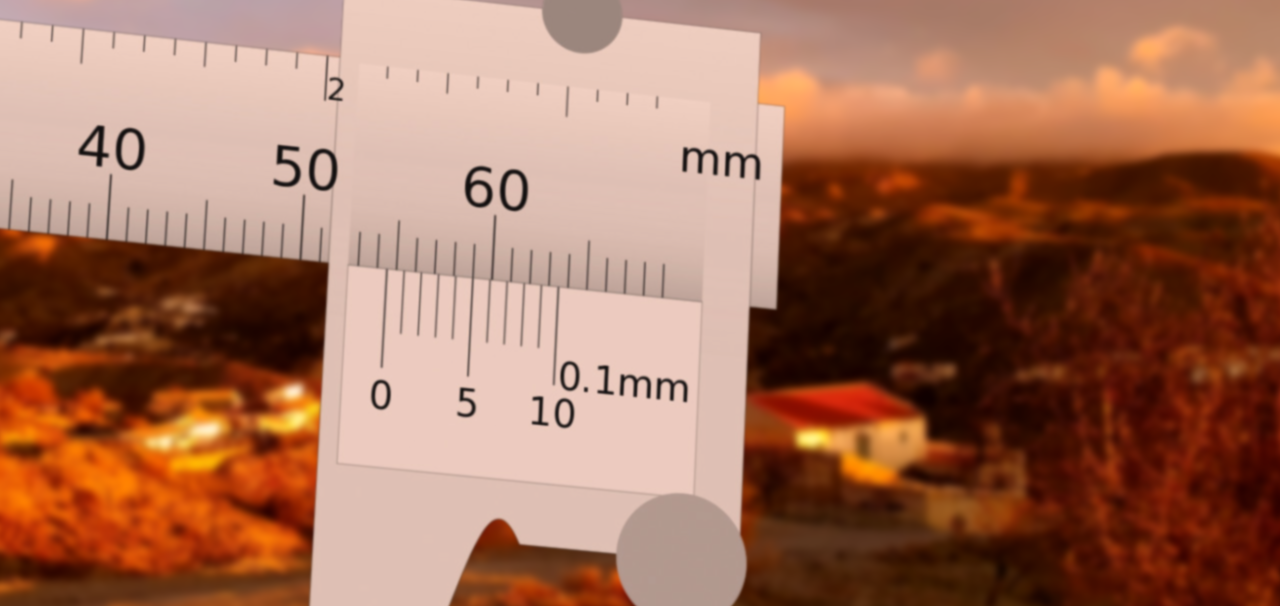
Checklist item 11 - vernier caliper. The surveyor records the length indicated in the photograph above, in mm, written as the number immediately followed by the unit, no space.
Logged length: 54.5mm
